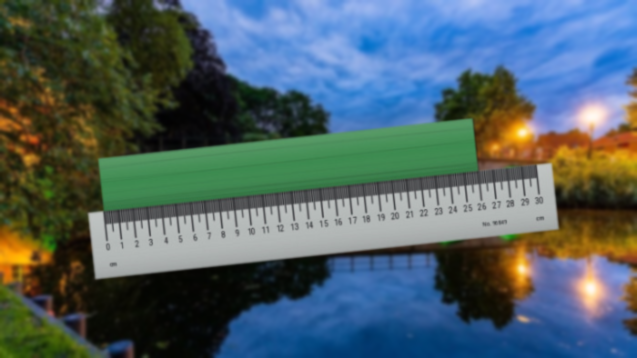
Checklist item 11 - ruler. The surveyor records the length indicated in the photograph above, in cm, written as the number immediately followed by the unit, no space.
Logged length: 26cm
